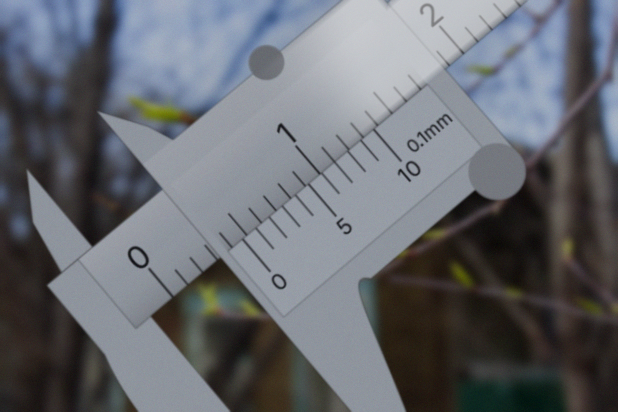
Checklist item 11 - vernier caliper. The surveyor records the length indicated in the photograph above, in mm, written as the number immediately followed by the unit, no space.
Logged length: 4.7mm
